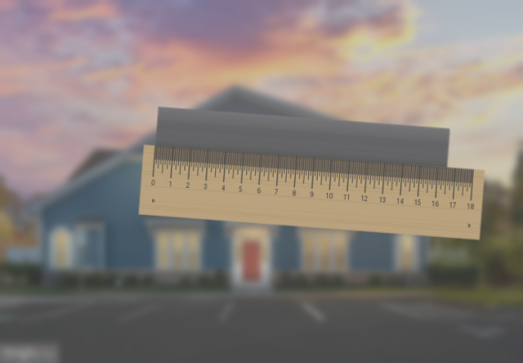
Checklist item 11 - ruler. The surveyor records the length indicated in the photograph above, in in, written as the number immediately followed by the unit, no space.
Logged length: 16.5in
